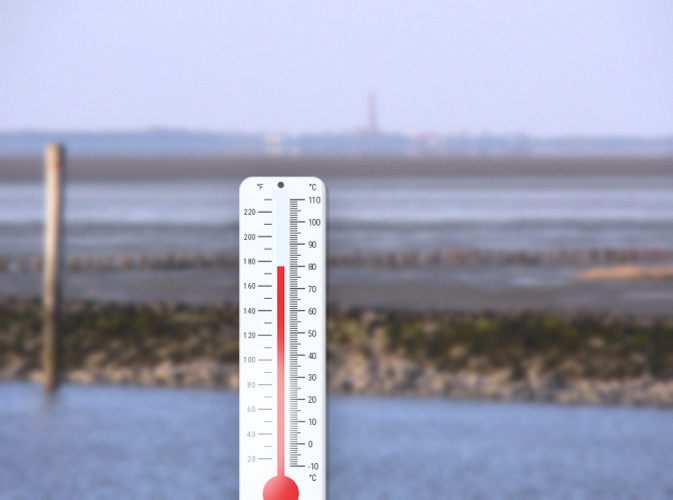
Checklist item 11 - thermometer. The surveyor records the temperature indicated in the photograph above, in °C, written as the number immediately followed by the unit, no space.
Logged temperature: 80°C
